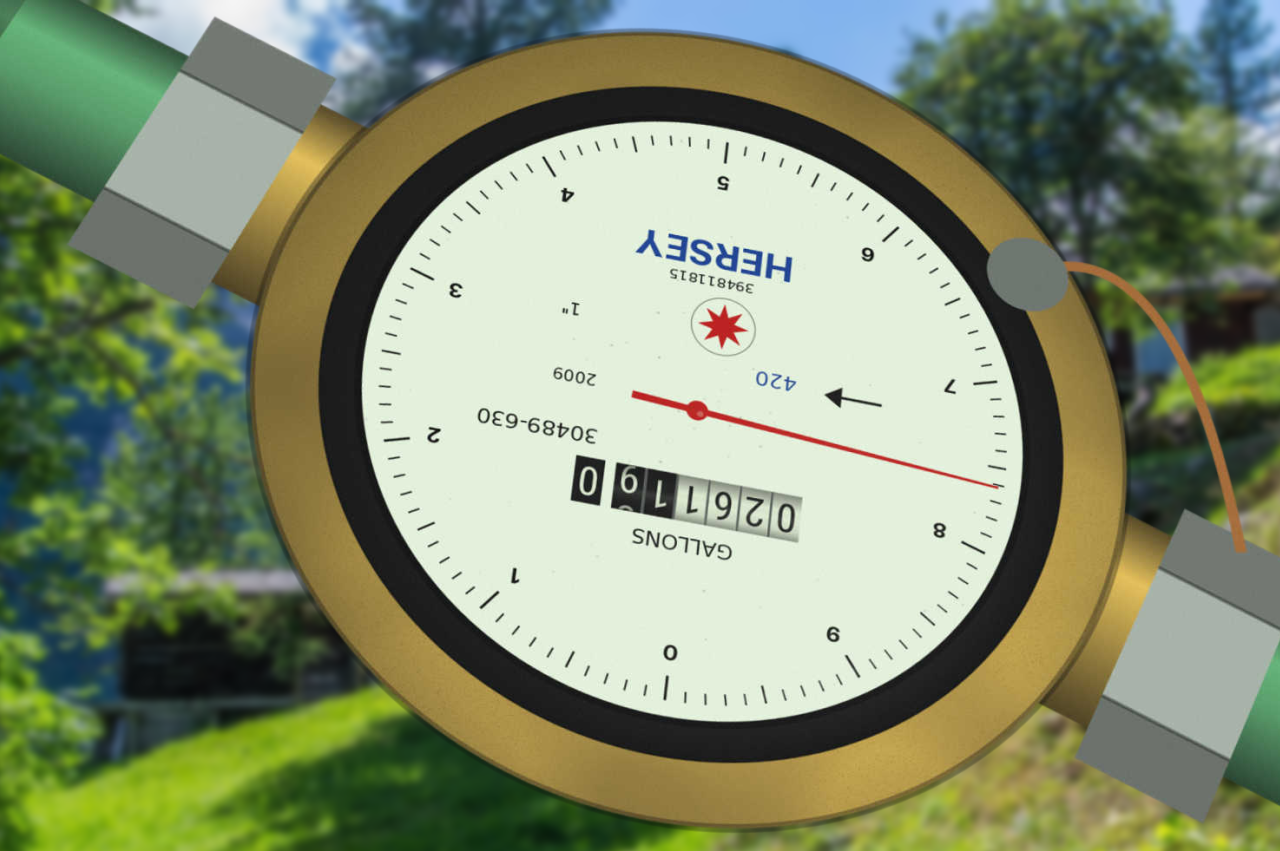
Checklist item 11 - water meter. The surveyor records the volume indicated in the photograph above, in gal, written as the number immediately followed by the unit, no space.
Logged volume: 261187.6gal
